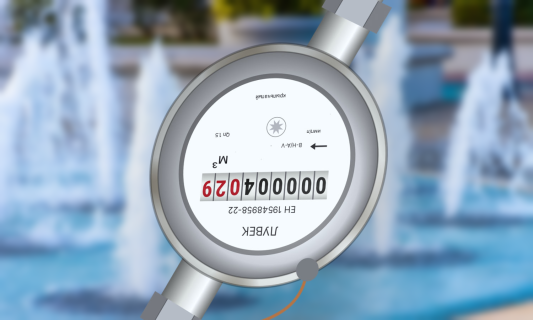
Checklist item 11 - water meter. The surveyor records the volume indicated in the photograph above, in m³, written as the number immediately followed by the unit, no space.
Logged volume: 4.029m³
